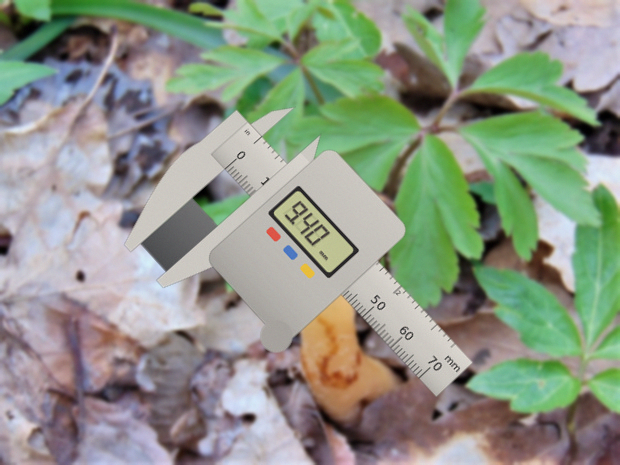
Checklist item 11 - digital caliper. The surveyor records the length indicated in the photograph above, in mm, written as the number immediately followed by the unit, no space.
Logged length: 9.40mm
